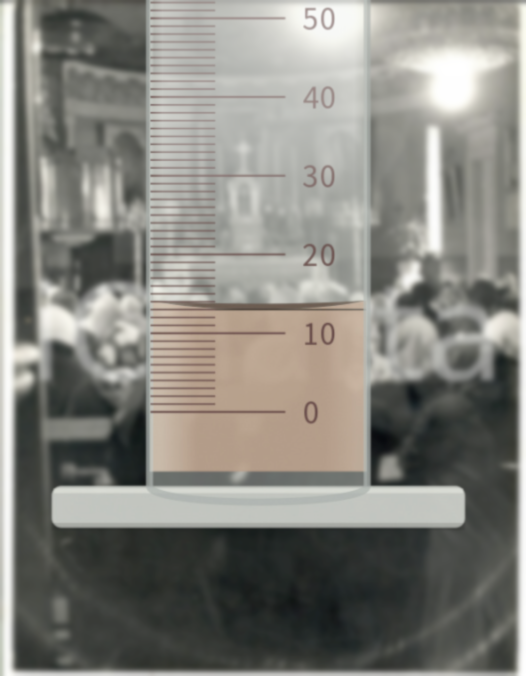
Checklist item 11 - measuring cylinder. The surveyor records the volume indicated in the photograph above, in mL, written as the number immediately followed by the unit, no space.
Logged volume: 13mL
